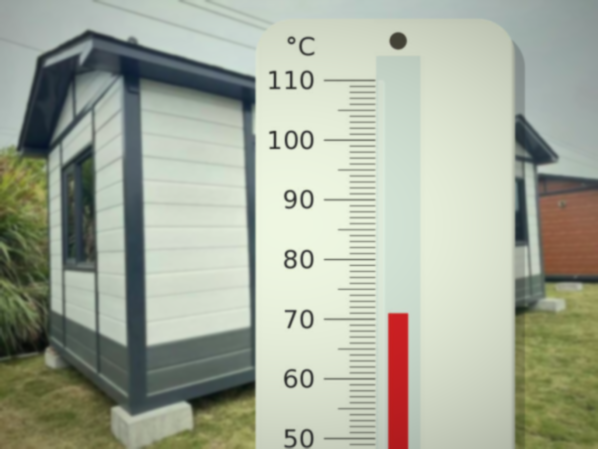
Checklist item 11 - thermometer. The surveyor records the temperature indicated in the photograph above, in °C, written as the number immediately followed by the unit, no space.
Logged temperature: 71°C
